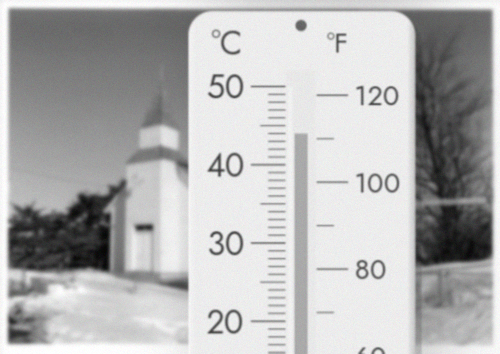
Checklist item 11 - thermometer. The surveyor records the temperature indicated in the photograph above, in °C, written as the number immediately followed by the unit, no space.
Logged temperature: 44°C
